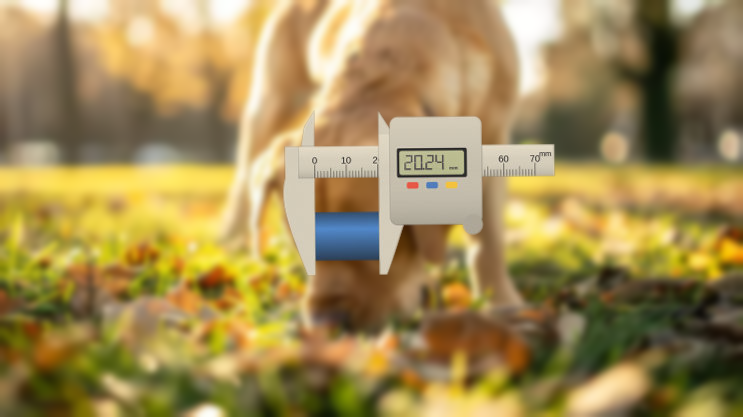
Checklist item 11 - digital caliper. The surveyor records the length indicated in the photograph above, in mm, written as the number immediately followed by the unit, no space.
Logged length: 20.24mm
